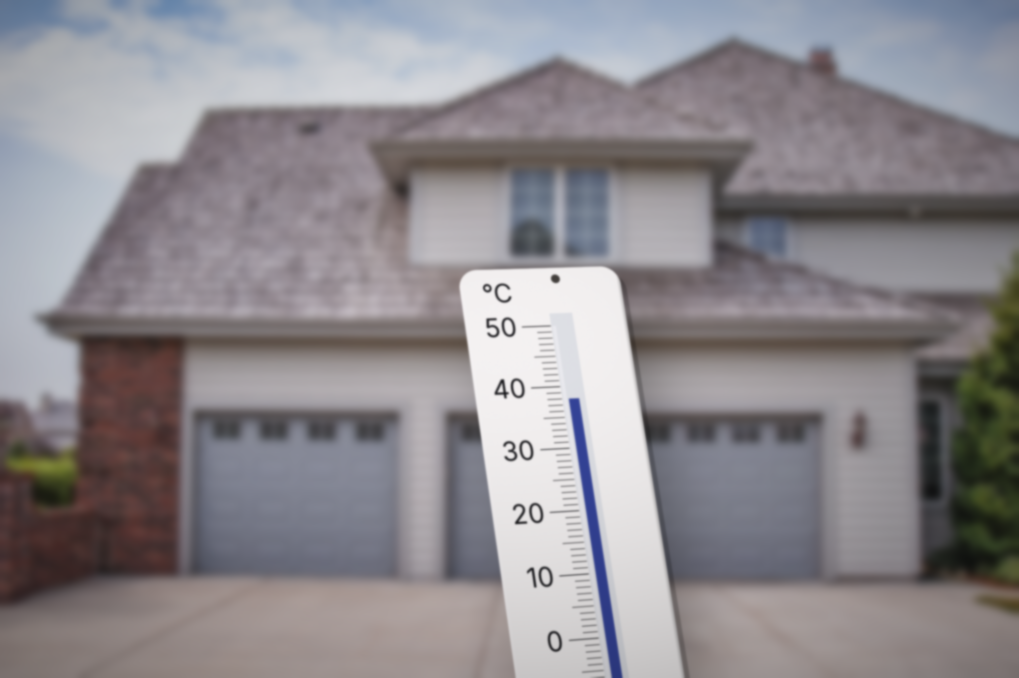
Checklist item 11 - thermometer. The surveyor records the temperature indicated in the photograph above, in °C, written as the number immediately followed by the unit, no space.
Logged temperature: 38°C
